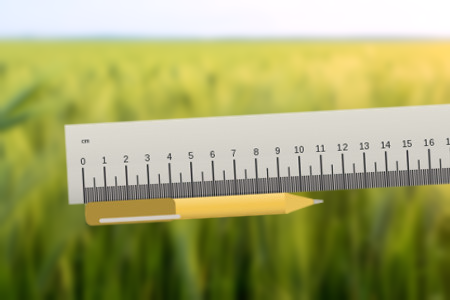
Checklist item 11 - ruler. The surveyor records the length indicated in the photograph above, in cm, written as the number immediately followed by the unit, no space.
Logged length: 11cm
